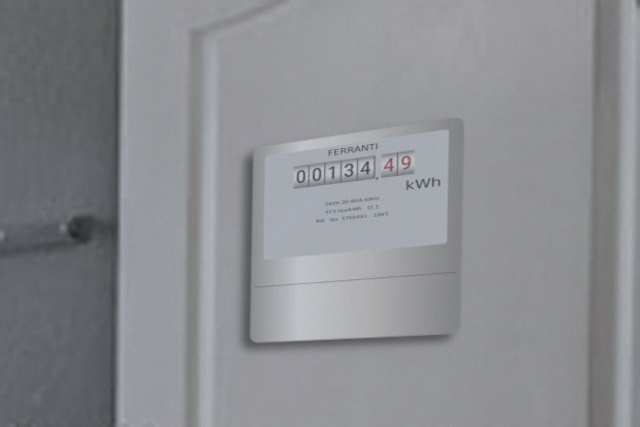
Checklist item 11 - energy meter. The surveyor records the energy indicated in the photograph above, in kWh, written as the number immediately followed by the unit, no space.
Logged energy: 134.49kWh
